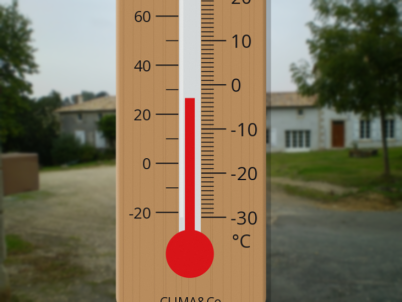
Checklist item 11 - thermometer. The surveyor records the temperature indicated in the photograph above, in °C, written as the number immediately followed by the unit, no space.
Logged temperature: -3°C
